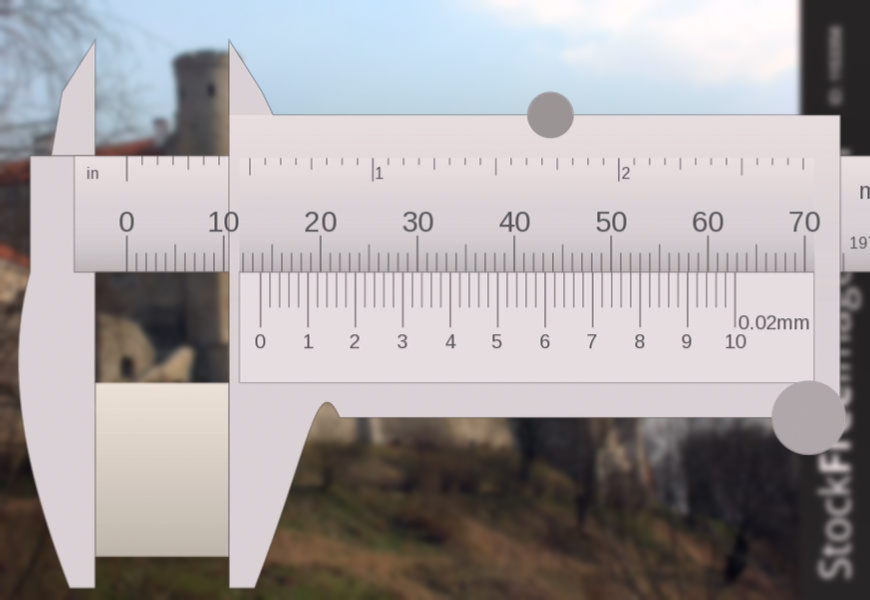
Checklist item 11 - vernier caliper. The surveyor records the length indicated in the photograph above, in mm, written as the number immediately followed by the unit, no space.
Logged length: 13.8mm
